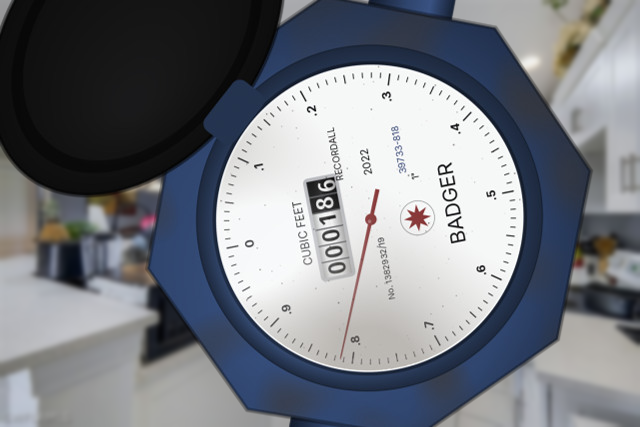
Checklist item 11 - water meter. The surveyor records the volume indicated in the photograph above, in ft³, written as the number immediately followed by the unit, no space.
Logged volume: 185.81ft³
